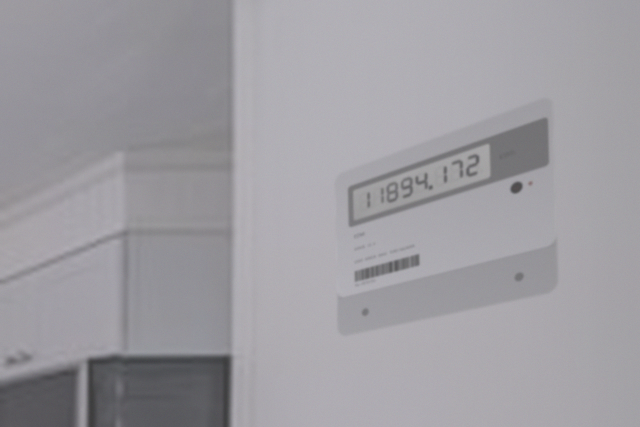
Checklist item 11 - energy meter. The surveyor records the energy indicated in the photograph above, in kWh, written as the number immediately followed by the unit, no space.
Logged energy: 11894.172kWh
